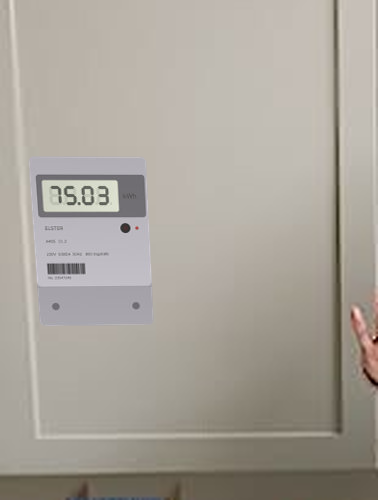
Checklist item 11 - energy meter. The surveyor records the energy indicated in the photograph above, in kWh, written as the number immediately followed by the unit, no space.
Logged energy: 75.03kWh
